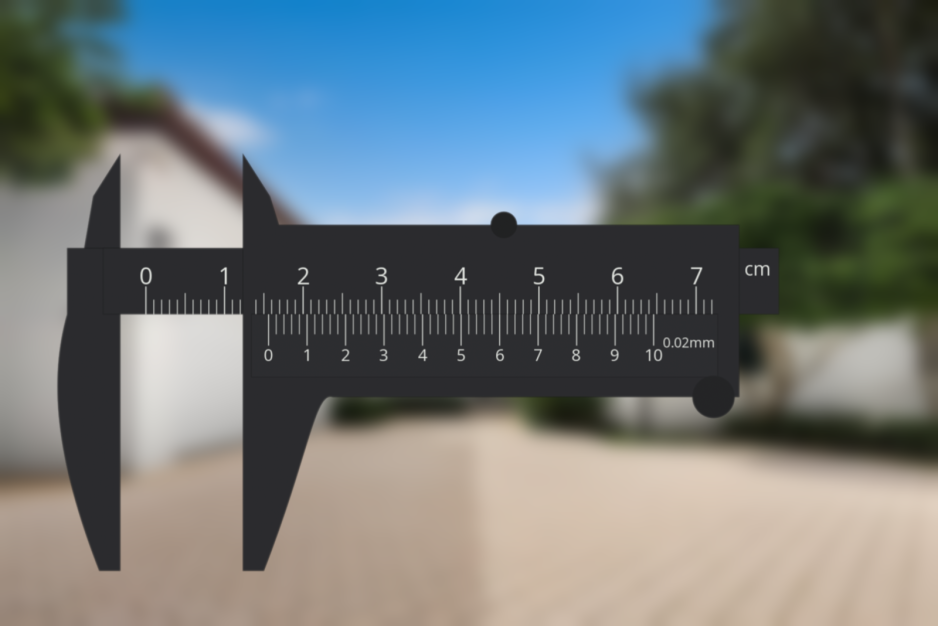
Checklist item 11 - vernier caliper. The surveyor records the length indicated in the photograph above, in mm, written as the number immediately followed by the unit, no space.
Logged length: 15.6mm
